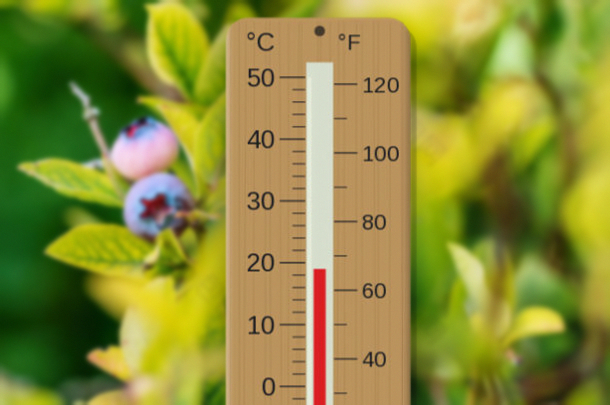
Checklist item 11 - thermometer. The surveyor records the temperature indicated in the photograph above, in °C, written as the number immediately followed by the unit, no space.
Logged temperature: 19°C
